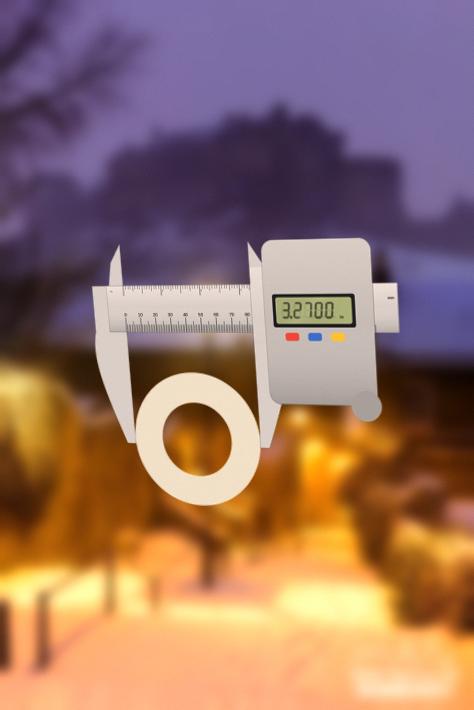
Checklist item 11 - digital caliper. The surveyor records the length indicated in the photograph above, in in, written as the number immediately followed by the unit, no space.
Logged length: 3.2700in
